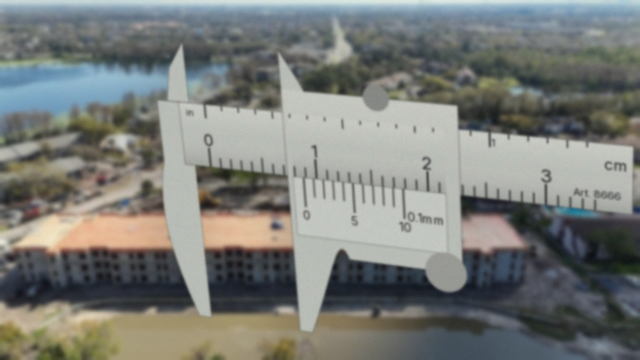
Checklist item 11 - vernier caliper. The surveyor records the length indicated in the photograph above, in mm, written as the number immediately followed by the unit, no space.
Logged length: 8.8mm
